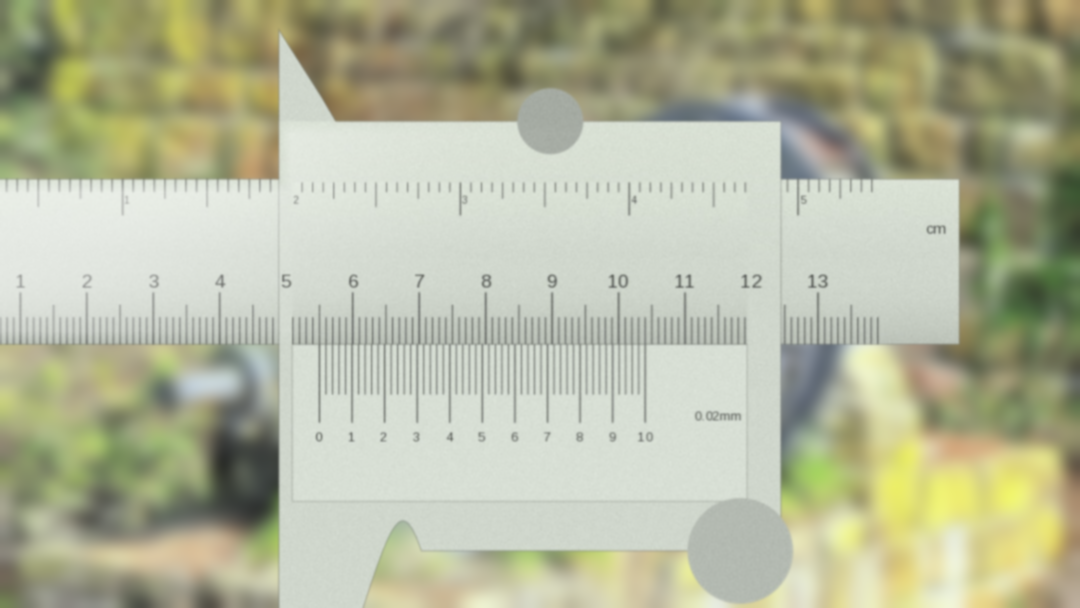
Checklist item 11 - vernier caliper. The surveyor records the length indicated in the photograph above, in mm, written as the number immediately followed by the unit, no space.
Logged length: 55.0mm
